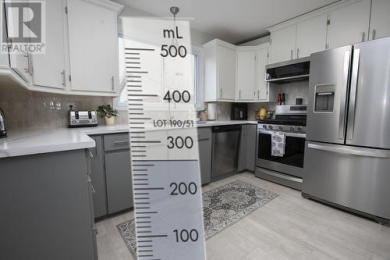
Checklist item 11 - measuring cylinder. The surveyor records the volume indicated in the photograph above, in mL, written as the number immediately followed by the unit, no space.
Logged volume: 260mL
